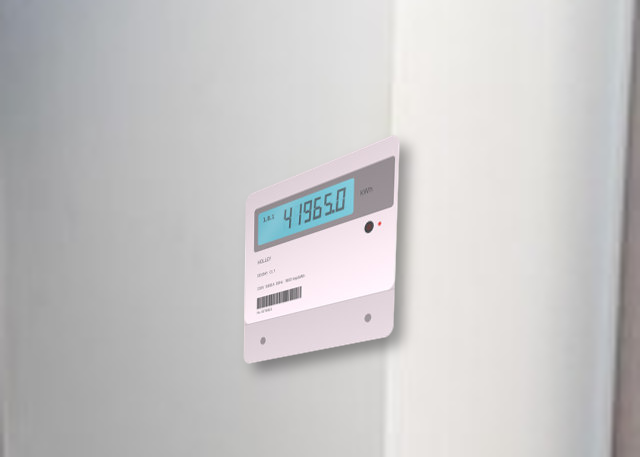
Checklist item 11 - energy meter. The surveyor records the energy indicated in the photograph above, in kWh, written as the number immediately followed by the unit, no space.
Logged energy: 41965.0kWh
